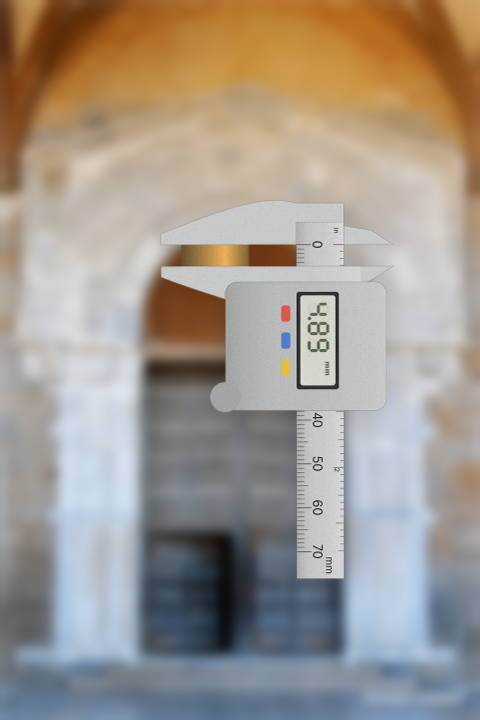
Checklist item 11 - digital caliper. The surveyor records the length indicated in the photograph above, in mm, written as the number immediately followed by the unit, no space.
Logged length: 4.89mm
